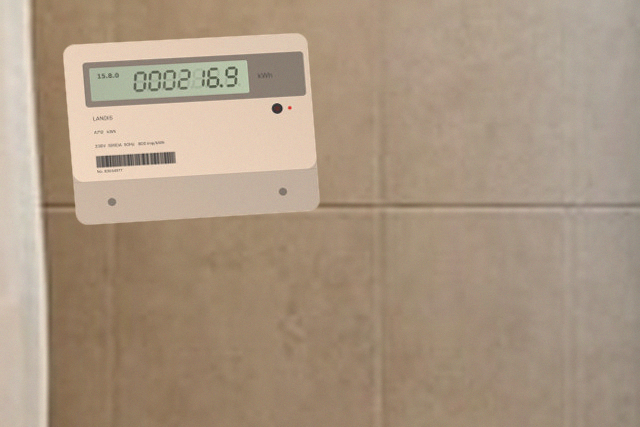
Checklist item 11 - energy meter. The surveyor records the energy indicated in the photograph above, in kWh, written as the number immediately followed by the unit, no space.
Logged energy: 216.9kWh
